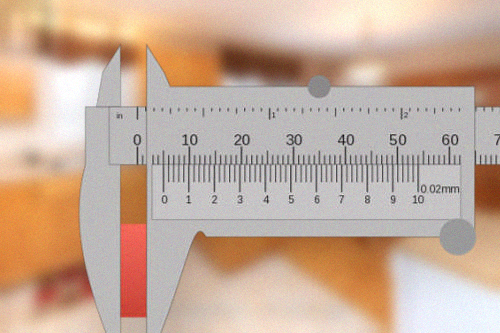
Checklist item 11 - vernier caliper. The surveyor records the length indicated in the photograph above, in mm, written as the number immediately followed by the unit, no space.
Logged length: 5.0mm
